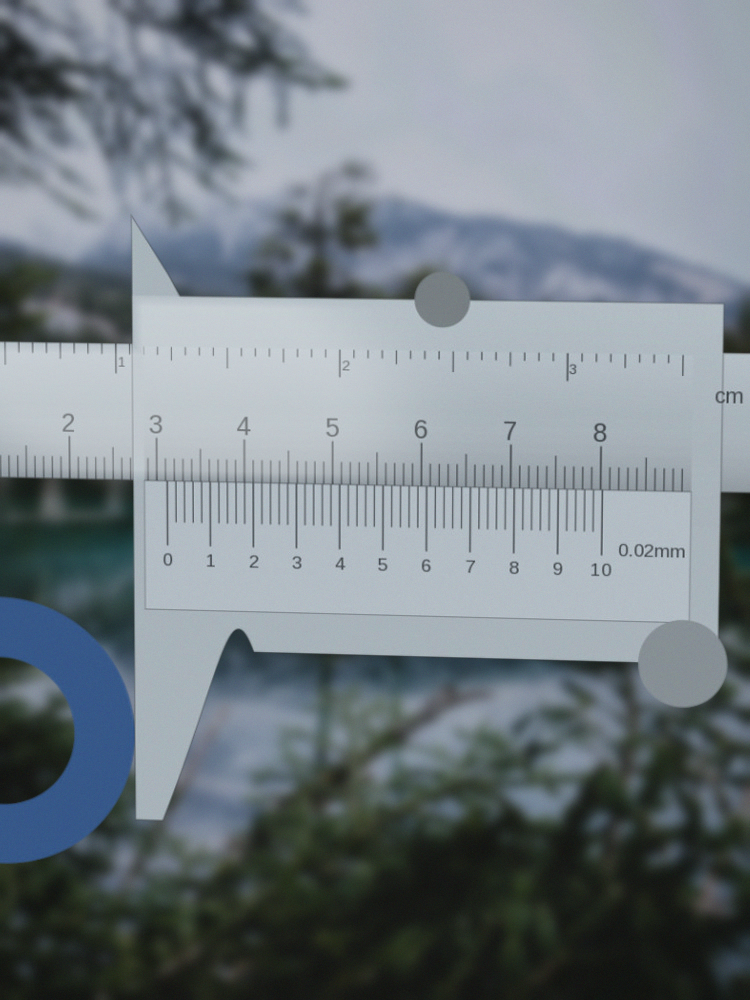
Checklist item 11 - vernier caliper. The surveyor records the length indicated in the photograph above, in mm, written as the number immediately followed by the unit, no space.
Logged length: 31.2mm
